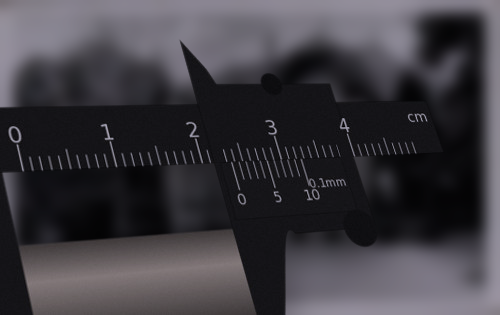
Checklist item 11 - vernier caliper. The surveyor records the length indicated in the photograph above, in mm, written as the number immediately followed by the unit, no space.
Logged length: 23.6mm
